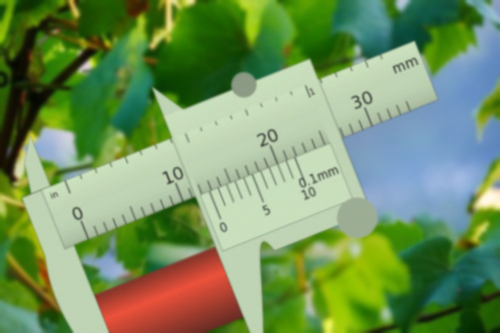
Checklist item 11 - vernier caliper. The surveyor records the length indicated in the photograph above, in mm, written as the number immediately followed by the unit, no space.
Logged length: 12.8mm
